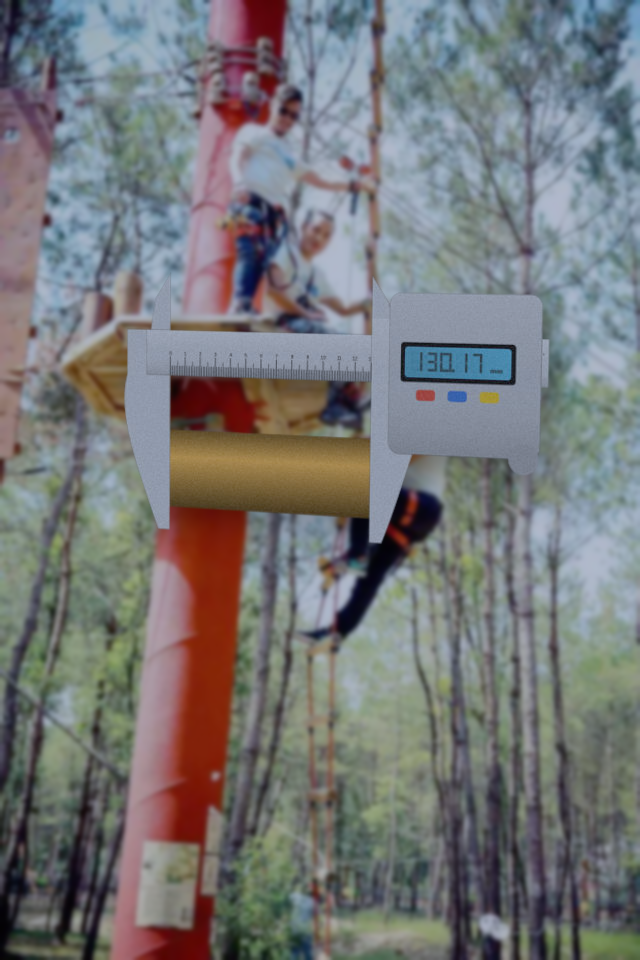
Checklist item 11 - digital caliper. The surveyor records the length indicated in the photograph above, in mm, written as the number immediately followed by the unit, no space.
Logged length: 130.17mm
